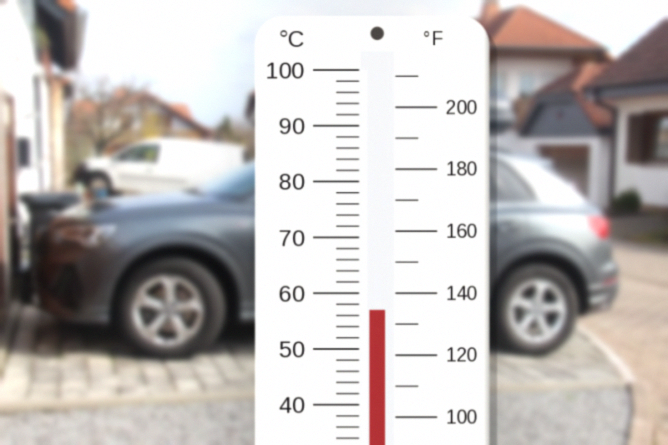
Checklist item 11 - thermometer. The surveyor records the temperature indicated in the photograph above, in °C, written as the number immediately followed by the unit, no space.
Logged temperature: 57°C
